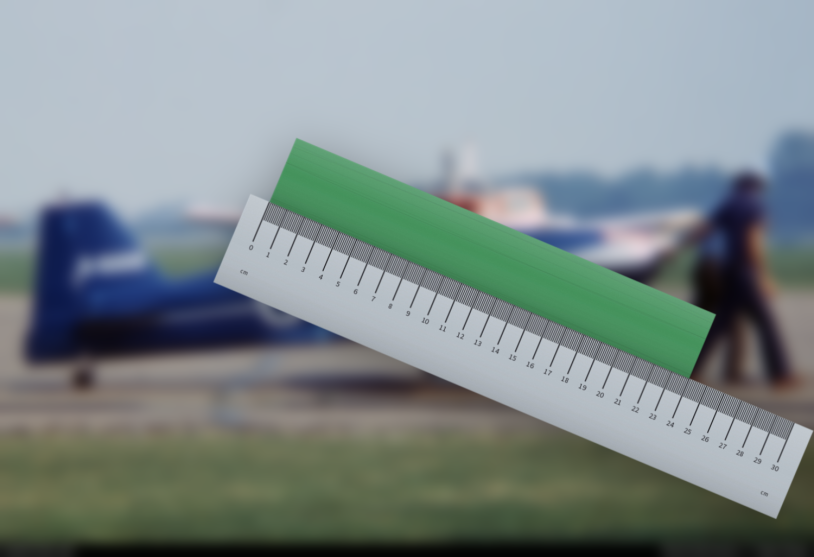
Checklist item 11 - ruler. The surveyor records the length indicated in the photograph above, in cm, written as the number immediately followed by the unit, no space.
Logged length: 24cm
